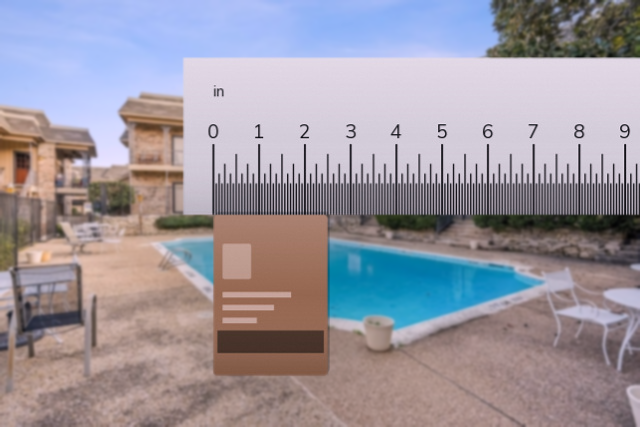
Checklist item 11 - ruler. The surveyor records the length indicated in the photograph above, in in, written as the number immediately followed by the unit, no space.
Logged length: 2.5in
